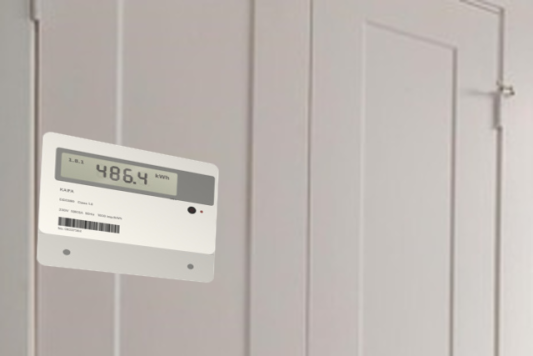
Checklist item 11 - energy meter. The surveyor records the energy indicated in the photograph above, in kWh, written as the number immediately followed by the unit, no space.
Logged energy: 486.4kWh
